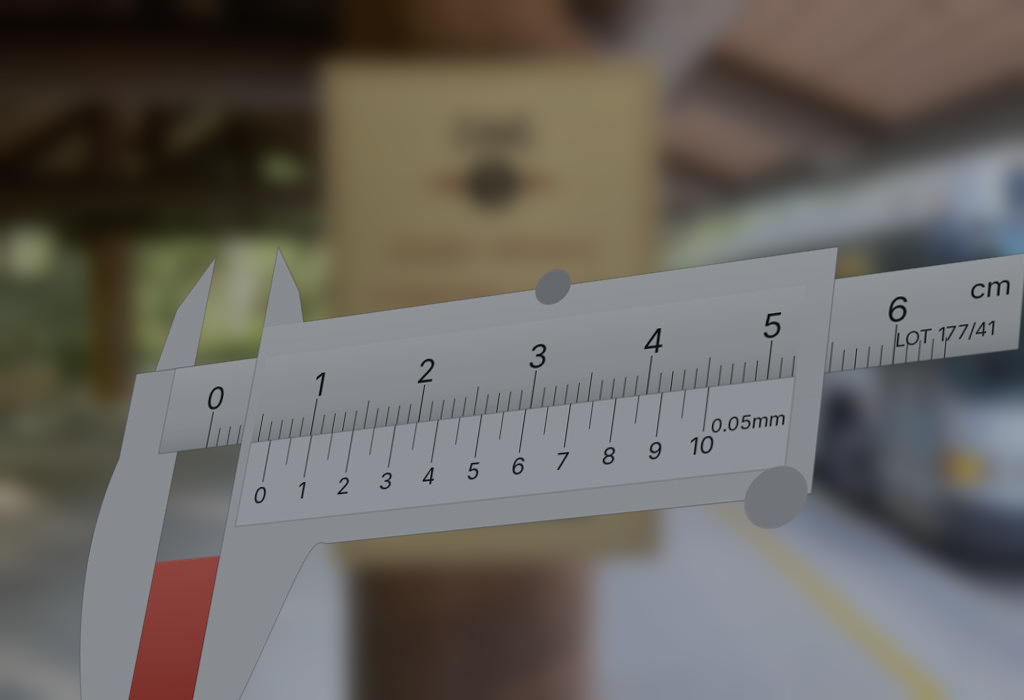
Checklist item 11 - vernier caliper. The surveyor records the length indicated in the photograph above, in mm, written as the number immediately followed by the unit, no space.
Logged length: 6.2mm
